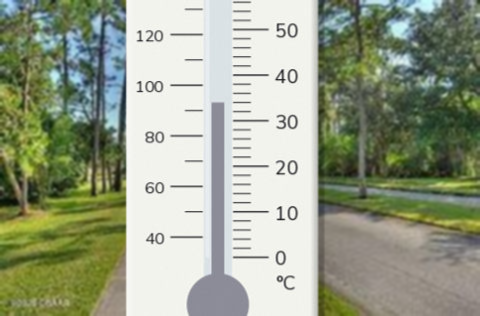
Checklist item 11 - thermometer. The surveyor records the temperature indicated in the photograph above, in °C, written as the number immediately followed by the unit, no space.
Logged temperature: 34°C
